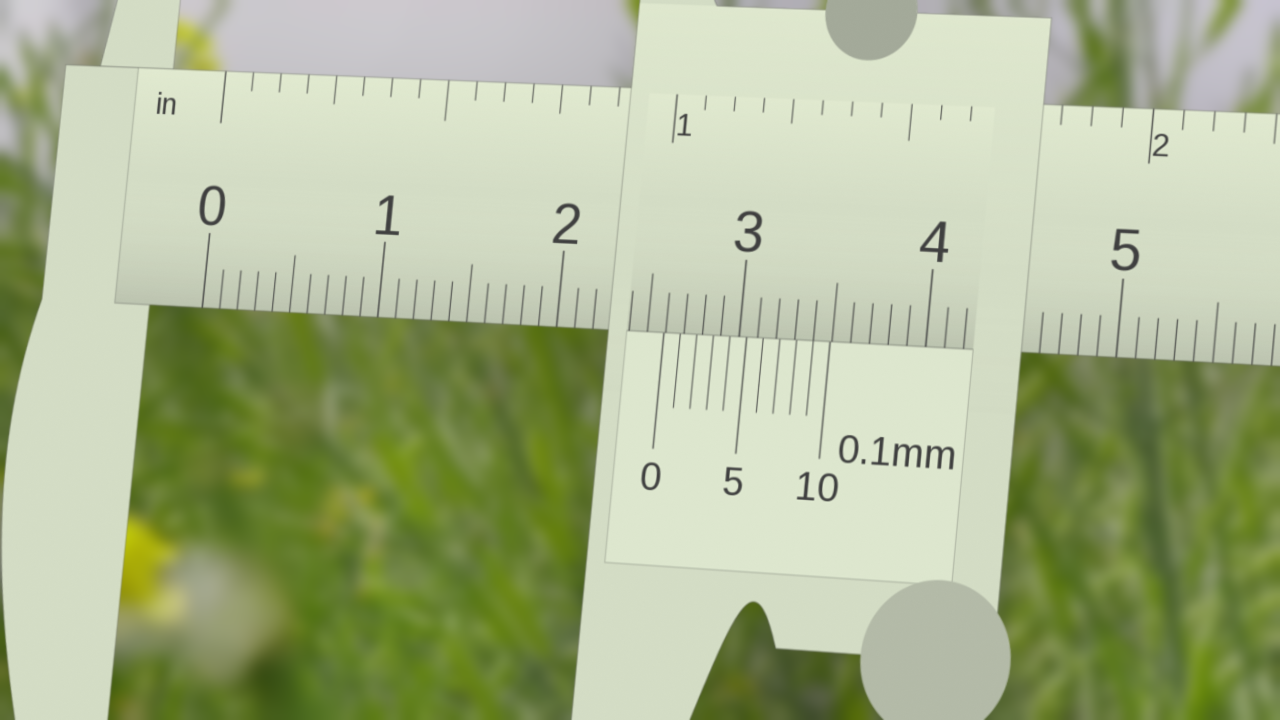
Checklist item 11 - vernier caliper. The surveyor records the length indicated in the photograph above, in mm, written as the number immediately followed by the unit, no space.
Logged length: 25.9mm
